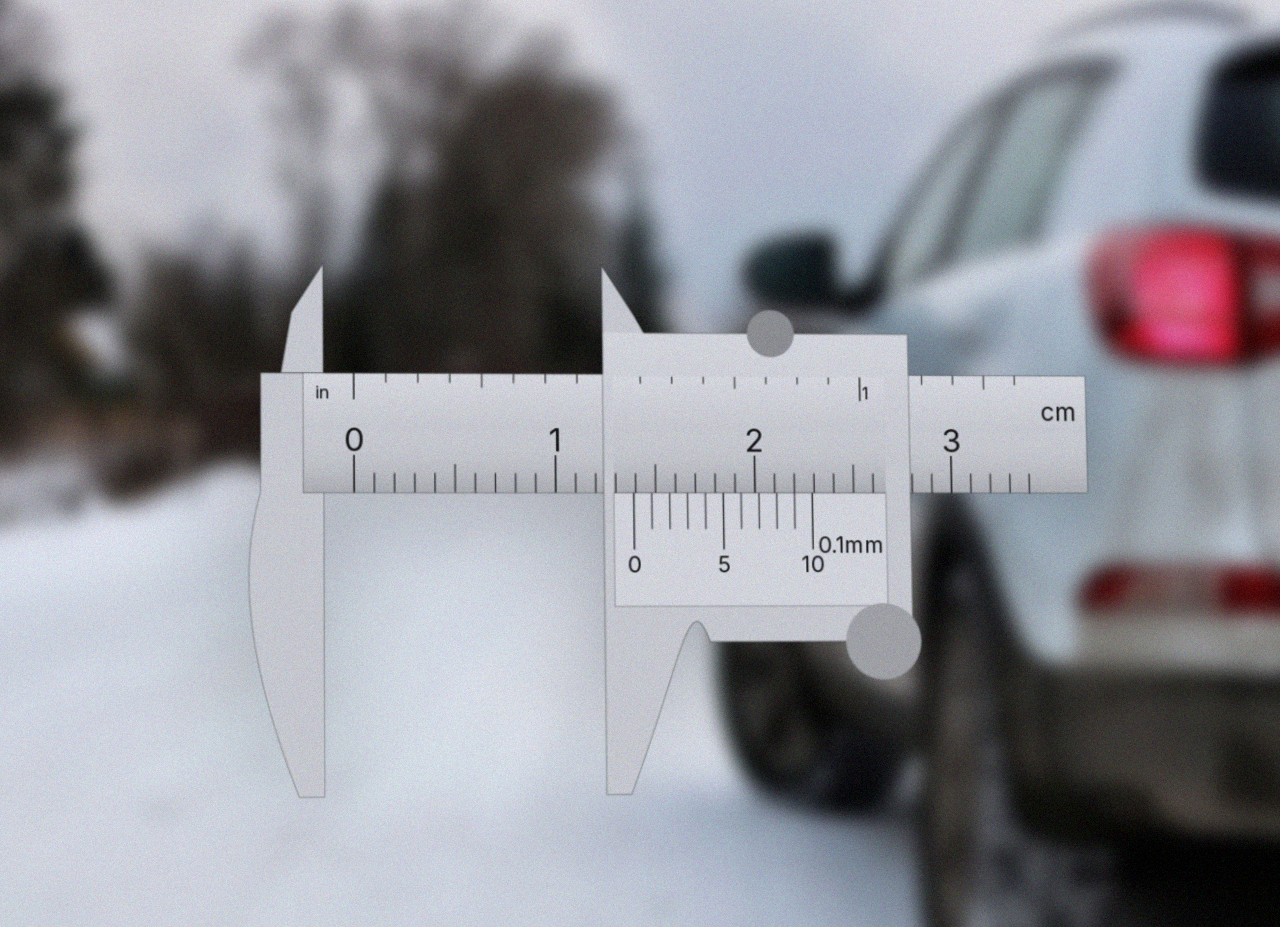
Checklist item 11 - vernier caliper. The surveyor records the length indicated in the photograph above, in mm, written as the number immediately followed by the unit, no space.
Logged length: 13.9mm
